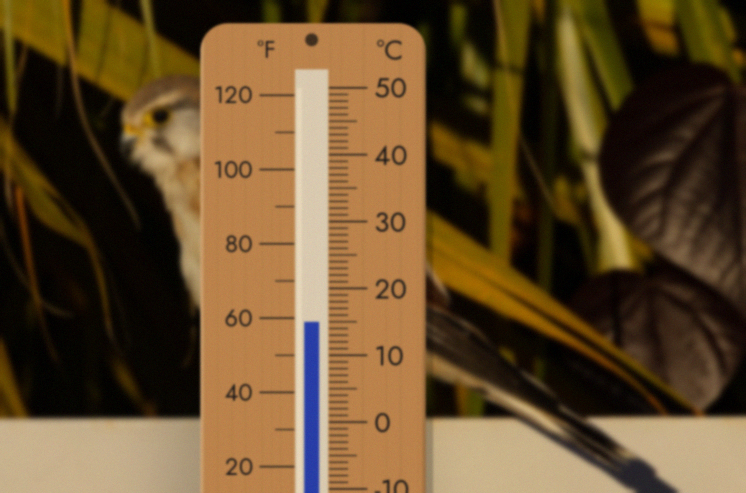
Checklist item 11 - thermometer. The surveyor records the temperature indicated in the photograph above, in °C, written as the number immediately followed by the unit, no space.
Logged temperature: 15°C
